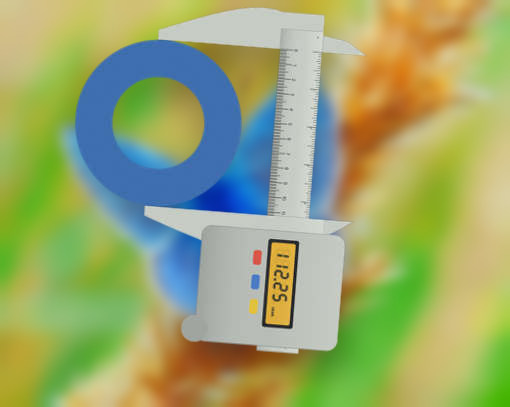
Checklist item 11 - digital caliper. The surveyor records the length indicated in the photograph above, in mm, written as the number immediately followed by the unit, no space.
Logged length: 112.25mm
